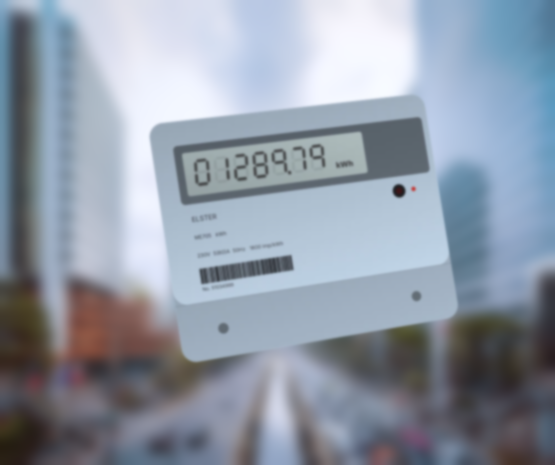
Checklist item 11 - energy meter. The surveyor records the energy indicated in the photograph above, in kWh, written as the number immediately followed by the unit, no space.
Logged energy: 1289.79kWh
